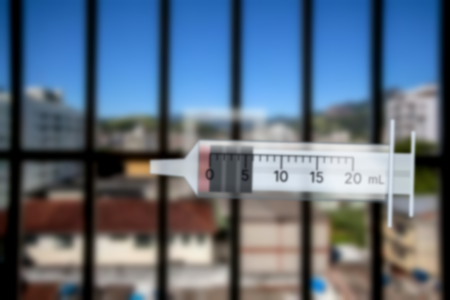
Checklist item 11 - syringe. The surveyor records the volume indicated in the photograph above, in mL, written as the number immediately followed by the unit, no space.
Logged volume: 0mL
